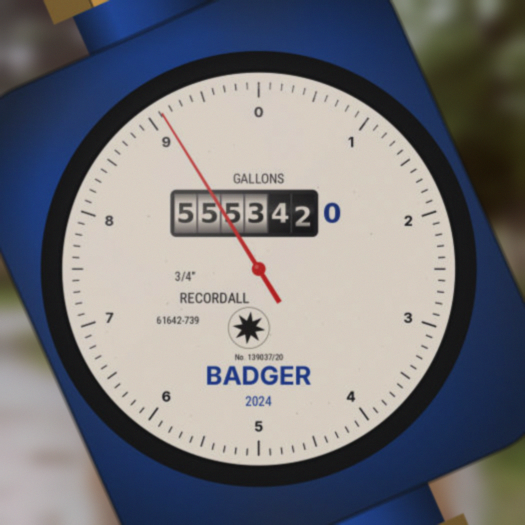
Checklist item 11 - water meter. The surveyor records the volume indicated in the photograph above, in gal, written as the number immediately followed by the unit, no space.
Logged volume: 5553419.1gal
